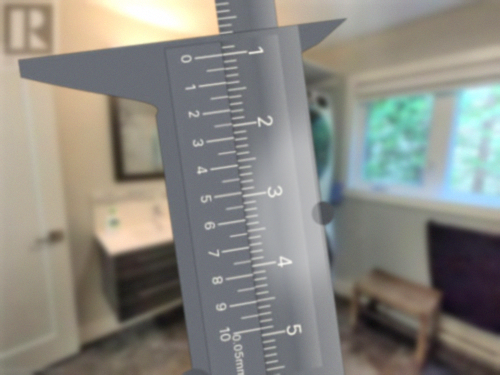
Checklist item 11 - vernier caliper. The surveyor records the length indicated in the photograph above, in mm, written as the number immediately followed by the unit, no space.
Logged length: 10.0mm
